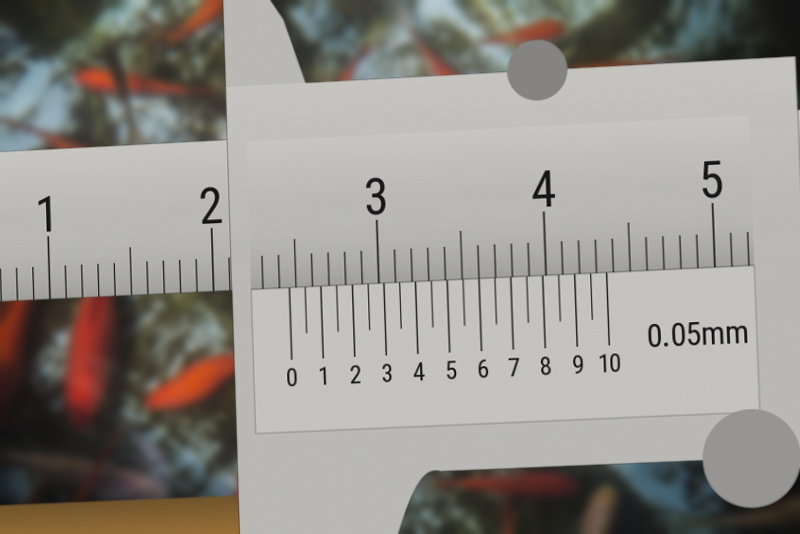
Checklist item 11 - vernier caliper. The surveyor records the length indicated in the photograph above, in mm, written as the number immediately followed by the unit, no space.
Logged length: 24.6mm
